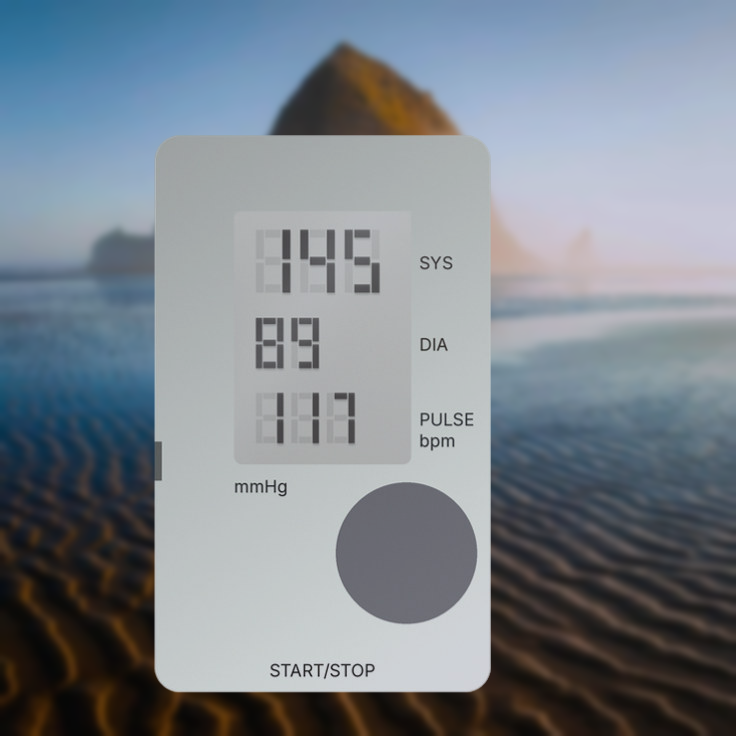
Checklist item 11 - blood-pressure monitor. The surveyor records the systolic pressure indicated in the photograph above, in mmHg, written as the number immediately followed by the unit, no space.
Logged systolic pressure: 145mmHg
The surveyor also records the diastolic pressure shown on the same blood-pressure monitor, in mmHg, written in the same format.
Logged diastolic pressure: 89mmHg
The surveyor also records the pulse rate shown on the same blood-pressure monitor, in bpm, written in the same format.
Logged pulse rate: 117bpm
